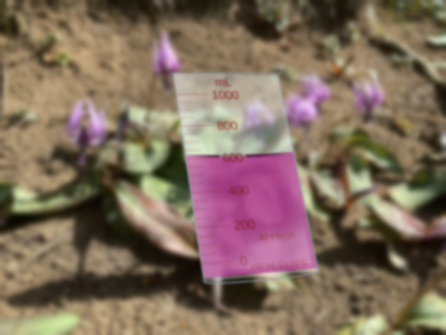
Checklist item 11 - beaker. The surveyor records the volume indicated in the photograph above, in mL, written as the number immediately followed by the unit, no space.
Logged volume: 600mL
